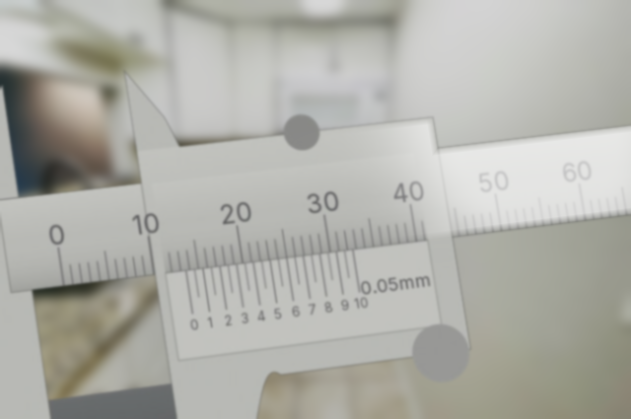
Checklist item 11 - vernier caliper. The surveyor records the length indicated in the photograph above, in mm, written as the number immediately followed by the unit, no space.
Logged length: 13.6mm
